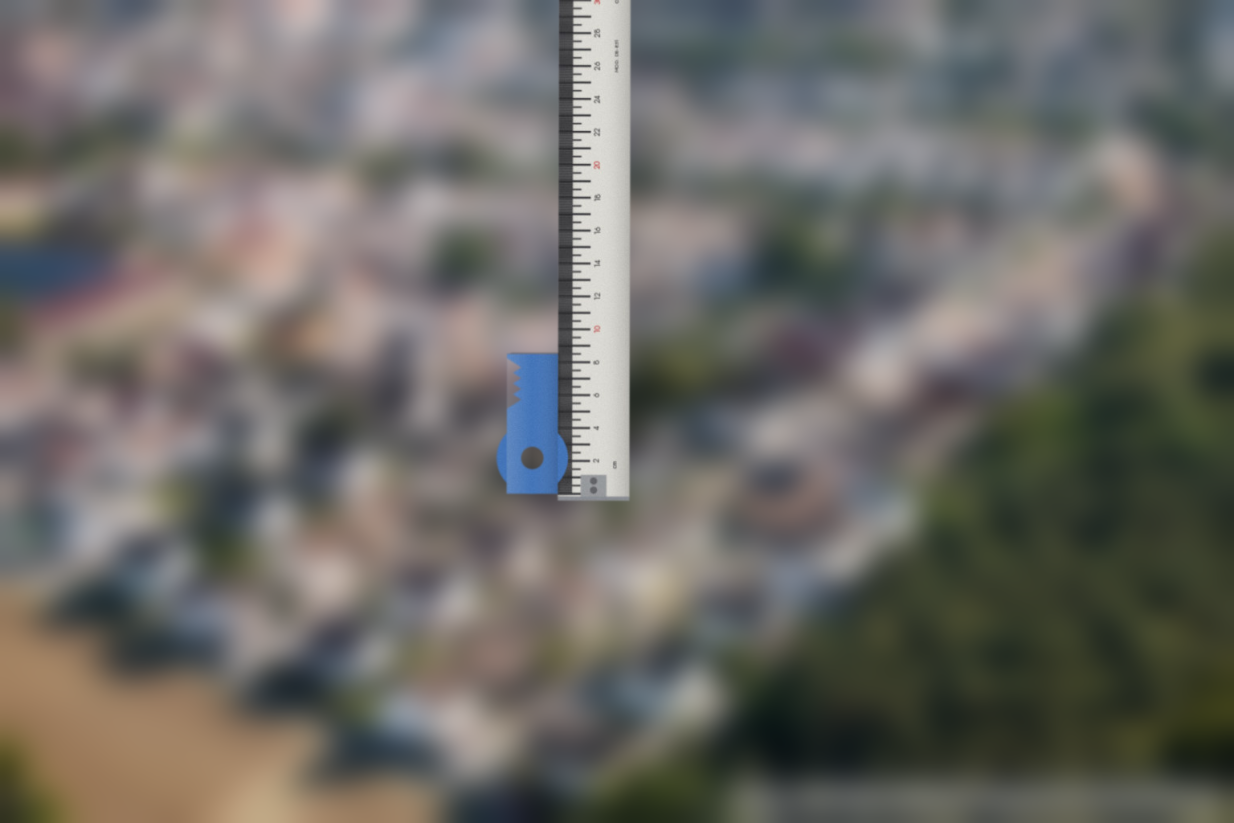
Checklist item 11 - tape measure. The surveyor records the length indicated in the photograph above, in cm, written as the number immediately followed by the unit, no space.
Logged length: 8.5cm
